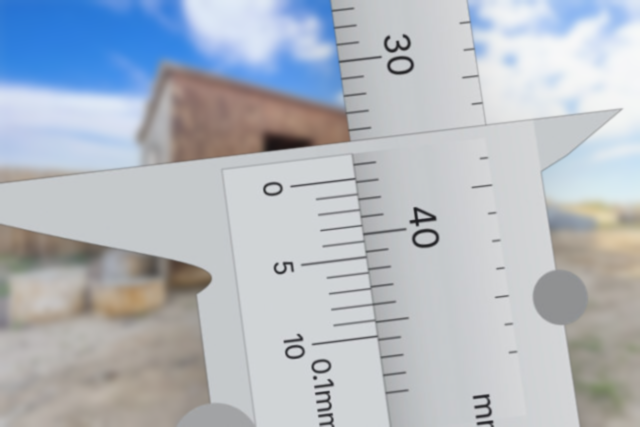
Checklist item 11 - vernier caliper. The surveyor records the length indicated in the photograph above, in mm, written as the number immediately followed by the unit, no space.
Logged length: 36.8mm
